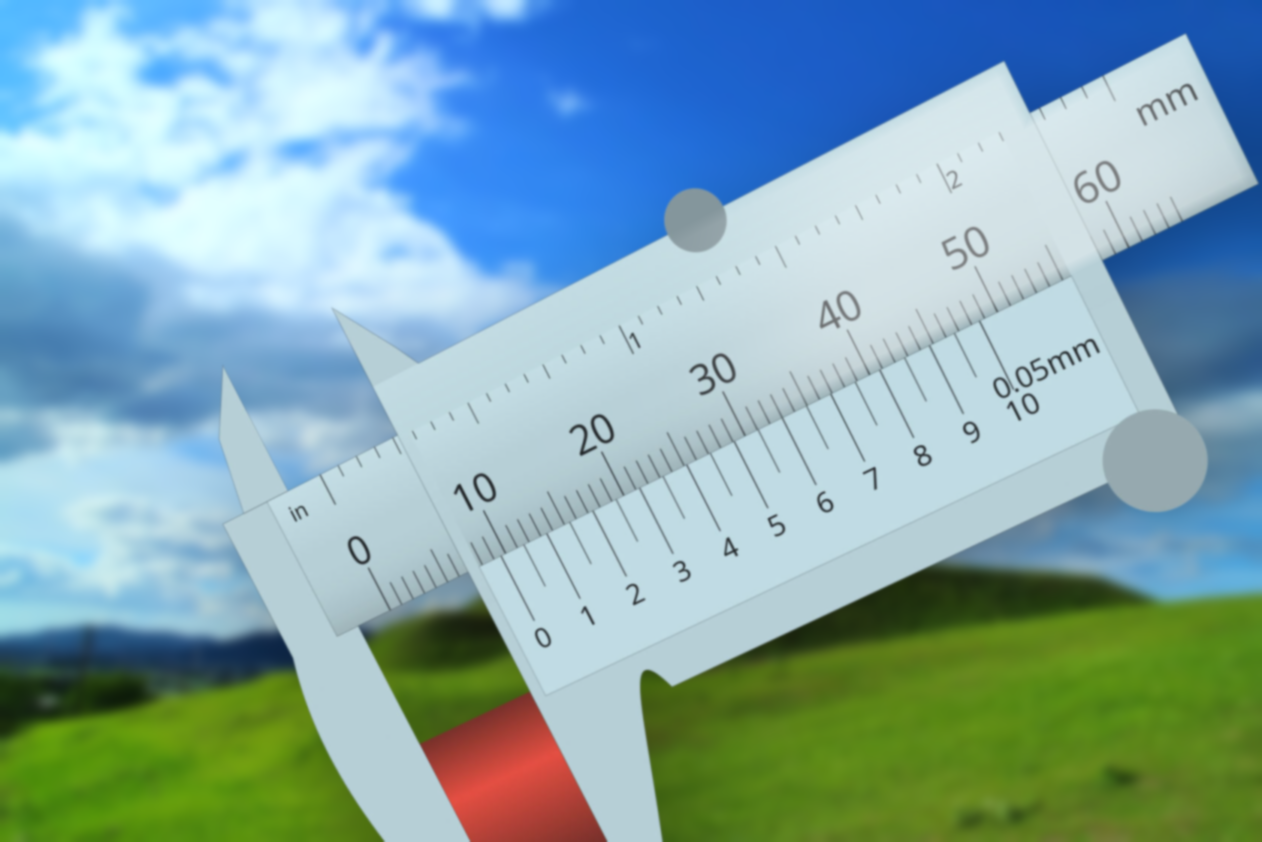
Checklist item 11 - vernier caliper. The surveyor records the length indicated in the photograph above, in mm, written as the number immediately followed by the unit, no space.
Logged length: 9.6mm
